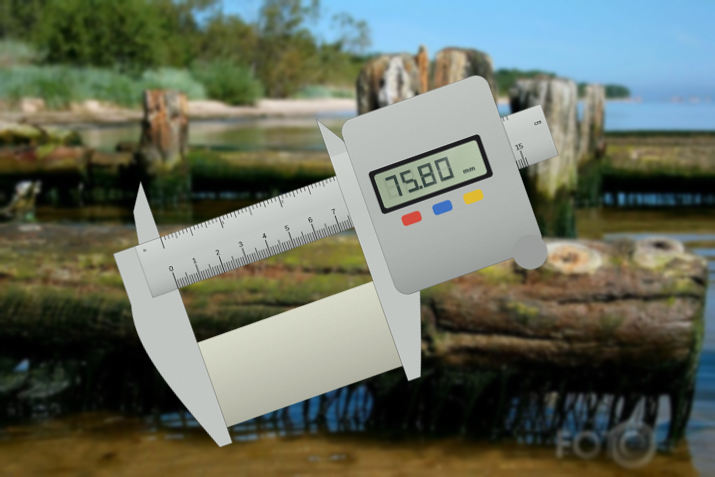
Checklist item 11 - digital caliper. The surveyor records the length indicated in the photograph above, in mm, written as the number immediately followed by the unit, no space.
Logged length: 75.80mm
